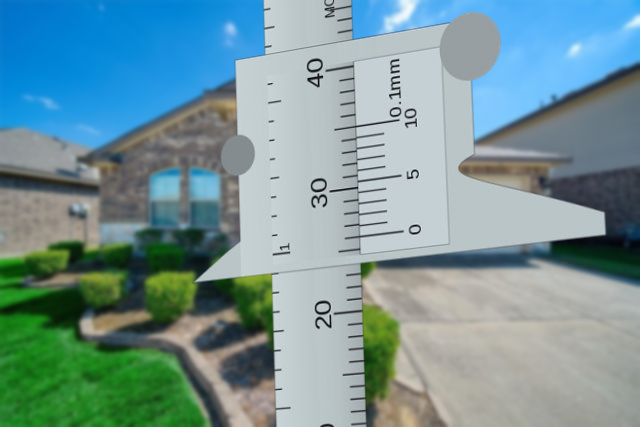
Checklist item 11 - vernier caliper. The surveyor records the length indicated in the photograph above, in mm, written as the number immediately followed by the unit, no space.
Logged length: 26.0mm
